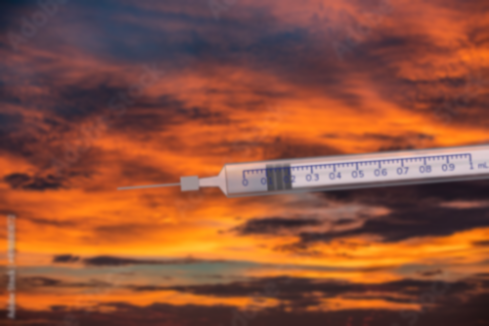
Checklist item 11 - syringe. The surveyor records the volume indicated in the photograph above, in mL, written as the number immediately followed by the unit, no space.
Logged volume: 0.1mL
